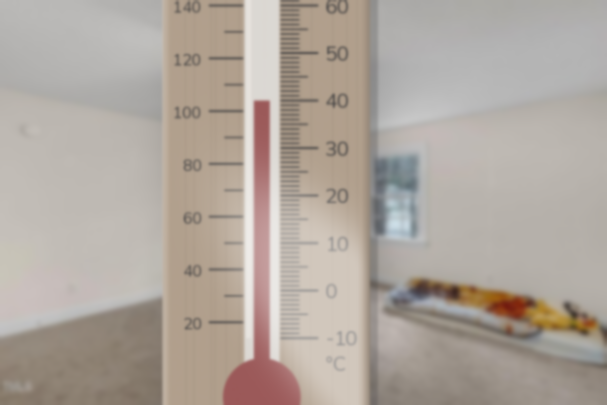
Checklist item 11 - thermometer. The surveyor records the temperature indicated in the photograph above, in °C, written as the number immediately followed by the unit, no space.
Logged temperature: 40°C
